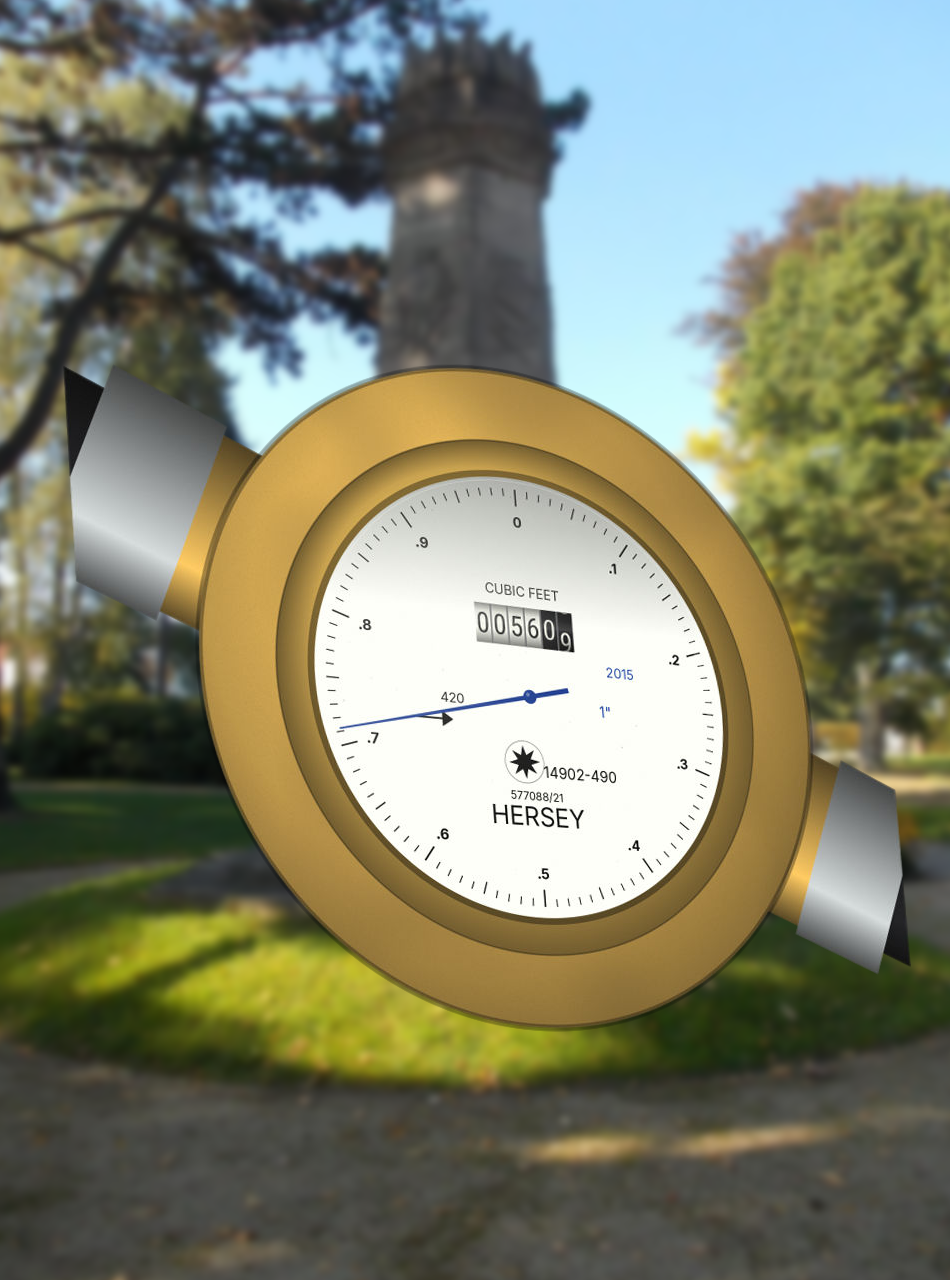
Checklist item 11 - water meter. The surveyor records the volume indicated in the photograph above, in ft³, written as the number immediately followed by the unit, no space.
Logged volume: 5608.71ft³
